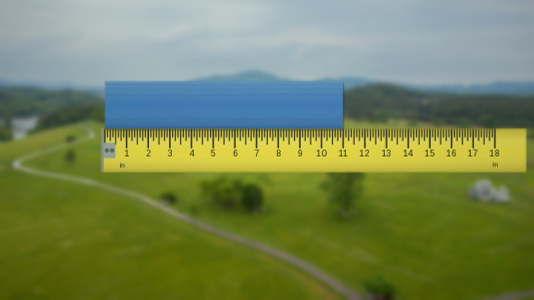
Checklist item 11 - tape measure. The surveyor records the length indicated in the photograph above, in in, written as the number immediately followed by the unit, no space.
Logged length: 11in
